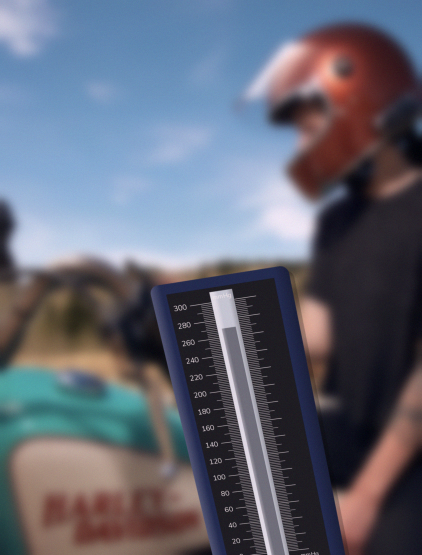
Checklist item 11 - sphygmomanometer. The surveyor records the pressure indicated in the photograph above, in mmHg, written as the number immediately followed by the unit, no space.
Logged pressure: 270mmHg
